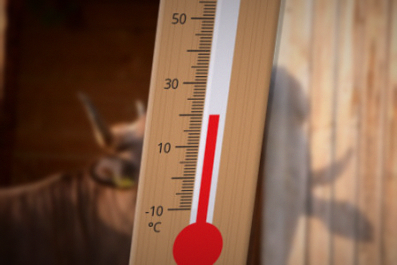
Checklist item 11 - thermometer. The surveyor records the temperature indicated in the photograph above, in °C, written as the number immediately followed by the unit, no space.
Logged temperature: 20°C
